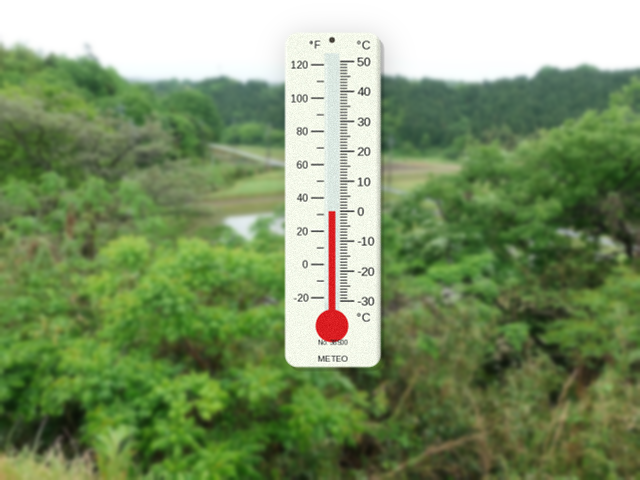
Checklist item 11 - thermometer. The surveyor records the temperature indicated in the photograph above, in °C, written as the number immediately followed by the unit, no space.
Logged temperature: 0°C
